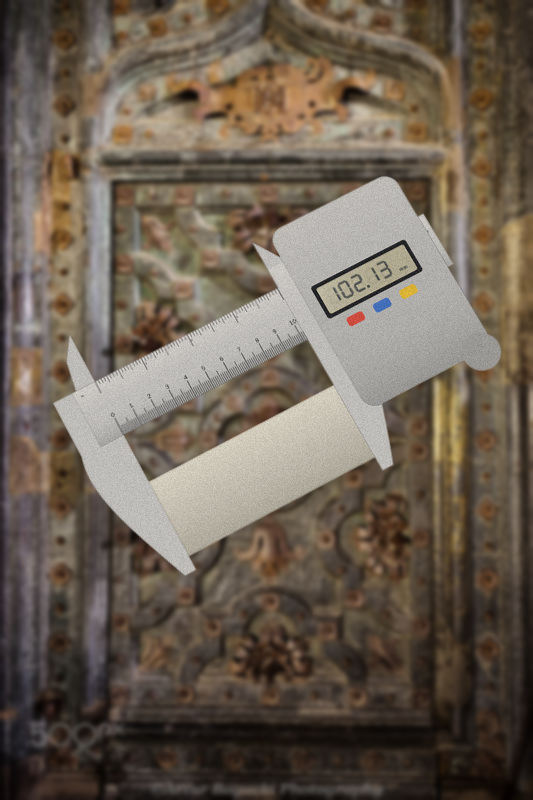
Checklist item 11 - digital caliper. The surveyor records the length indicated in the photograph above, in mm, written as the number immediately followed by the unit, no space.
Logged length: 102.13mm
